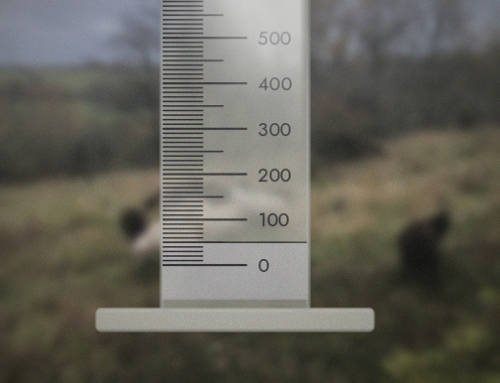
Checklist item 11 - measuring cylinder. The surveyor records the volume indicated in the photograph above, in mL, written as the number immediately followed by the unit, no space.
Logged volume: 50mL
